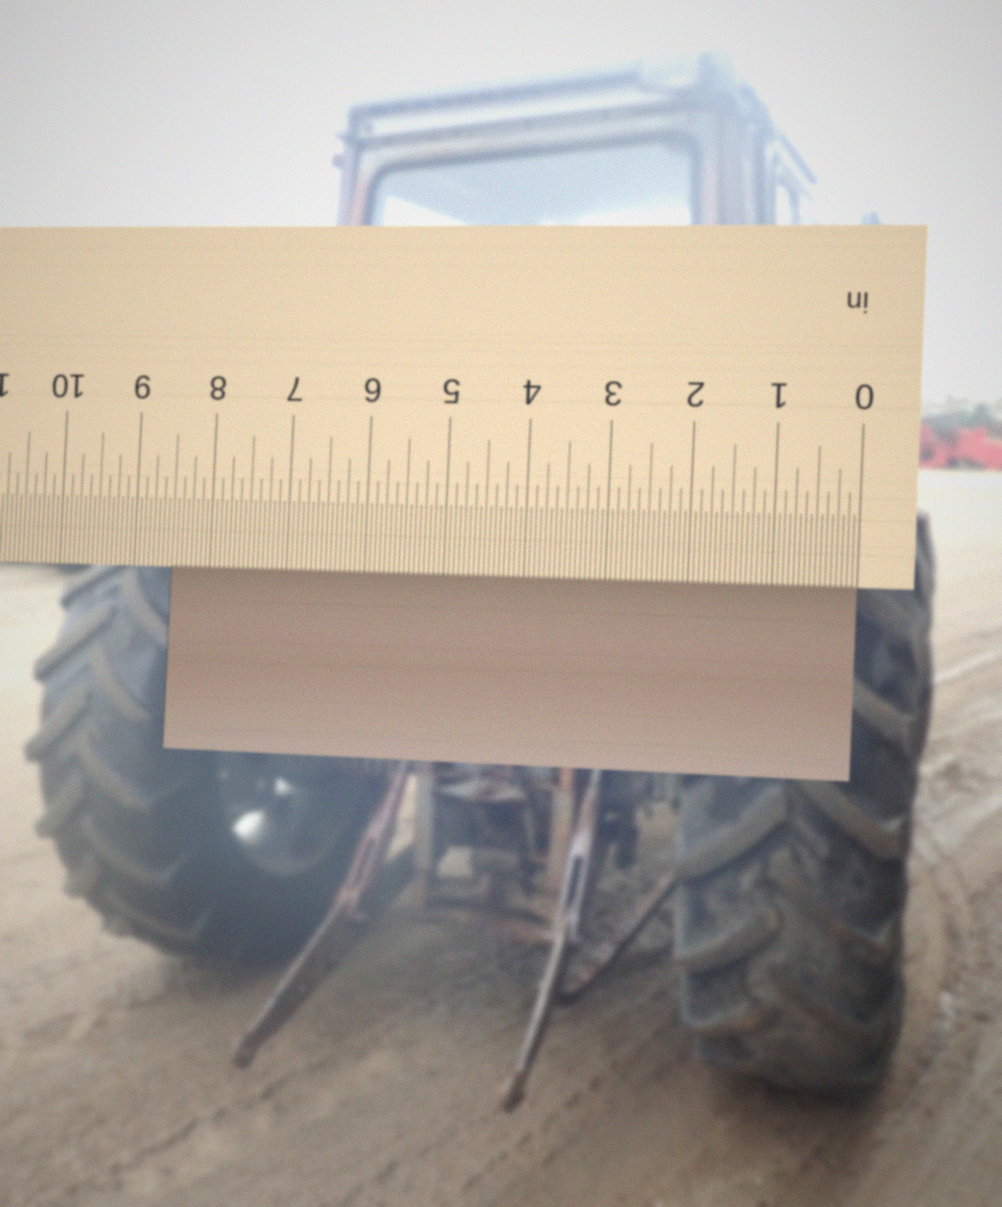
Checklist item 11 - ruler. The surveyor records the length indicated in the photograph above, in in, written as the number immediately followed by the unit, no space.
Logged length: 8.5in
